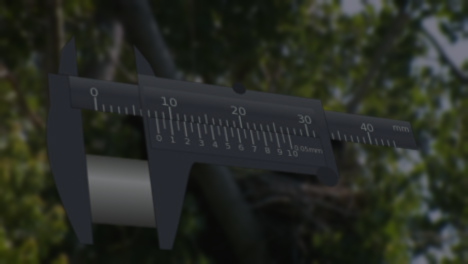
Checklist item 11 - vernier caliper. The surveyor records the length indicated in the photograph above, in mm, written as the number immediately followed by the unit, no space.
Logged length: 8.0mm
